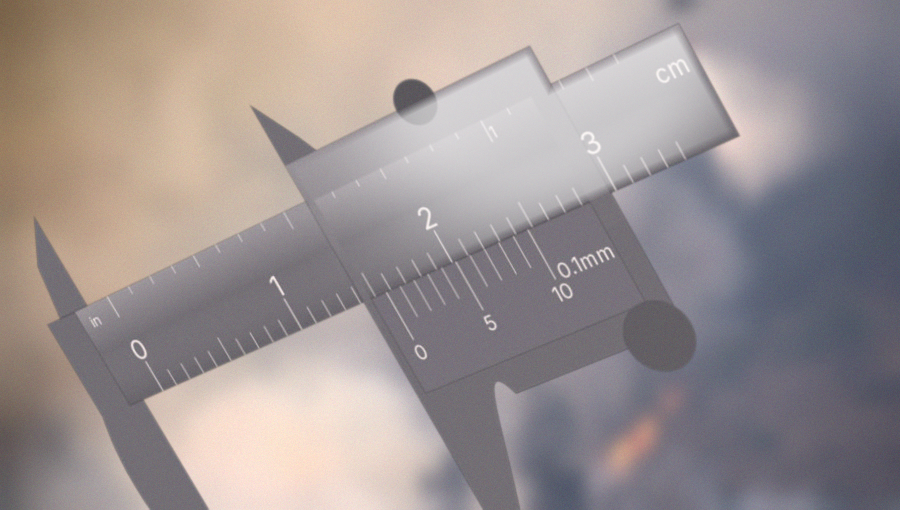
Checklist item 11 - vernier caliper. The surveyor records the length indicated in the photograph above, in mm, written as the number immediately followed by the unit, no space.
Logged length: 15.7mm
